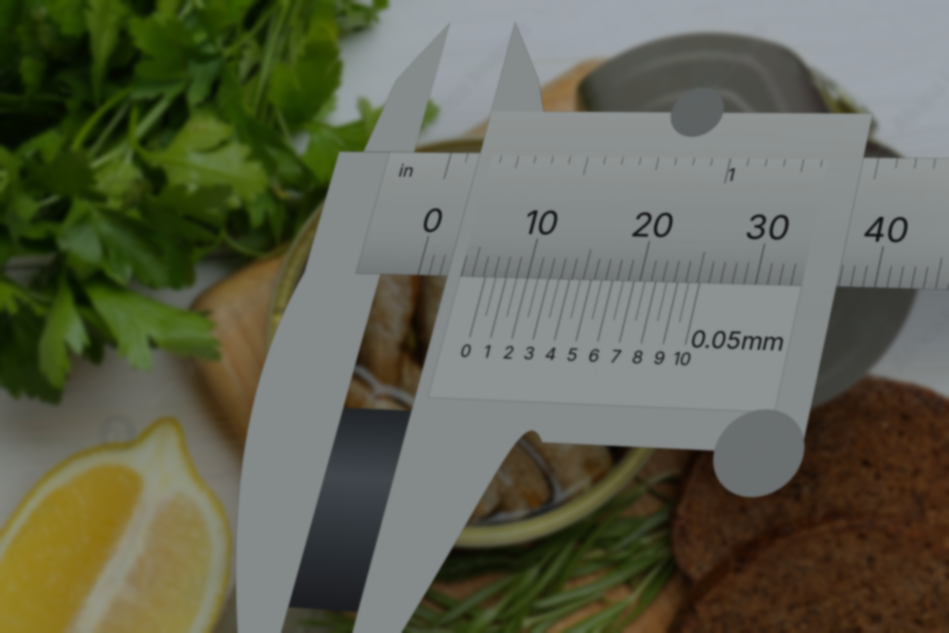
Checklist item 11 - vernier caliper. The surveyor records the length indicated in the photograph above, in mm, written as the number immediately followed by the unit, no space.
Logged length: 6.2mm
